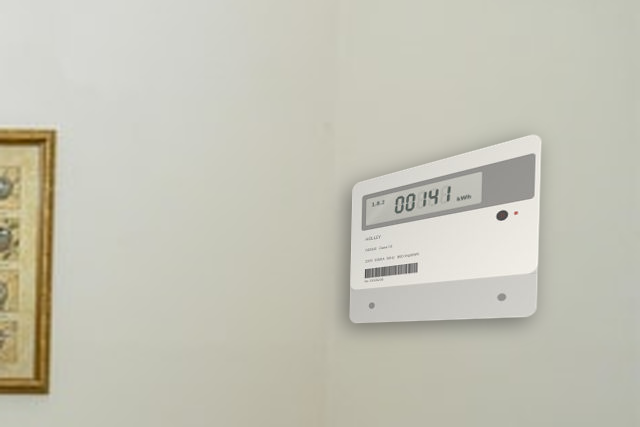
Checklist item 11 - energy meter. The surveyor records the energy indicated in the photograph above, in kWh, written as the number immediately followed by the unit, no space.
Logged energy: 141kWh
